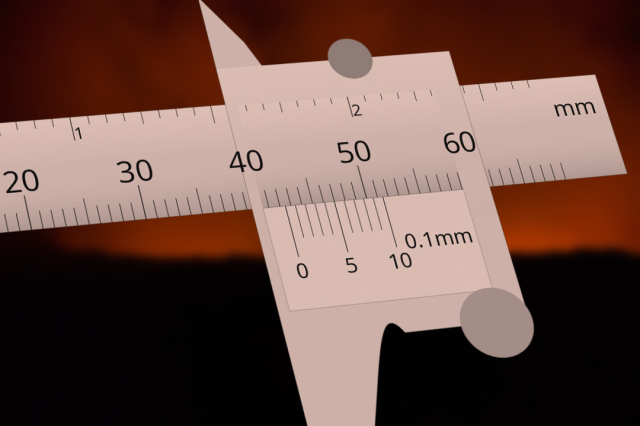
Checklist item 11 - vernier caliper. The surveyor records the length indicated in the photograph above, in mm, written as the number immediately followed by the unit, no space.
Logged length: 42.5mm
